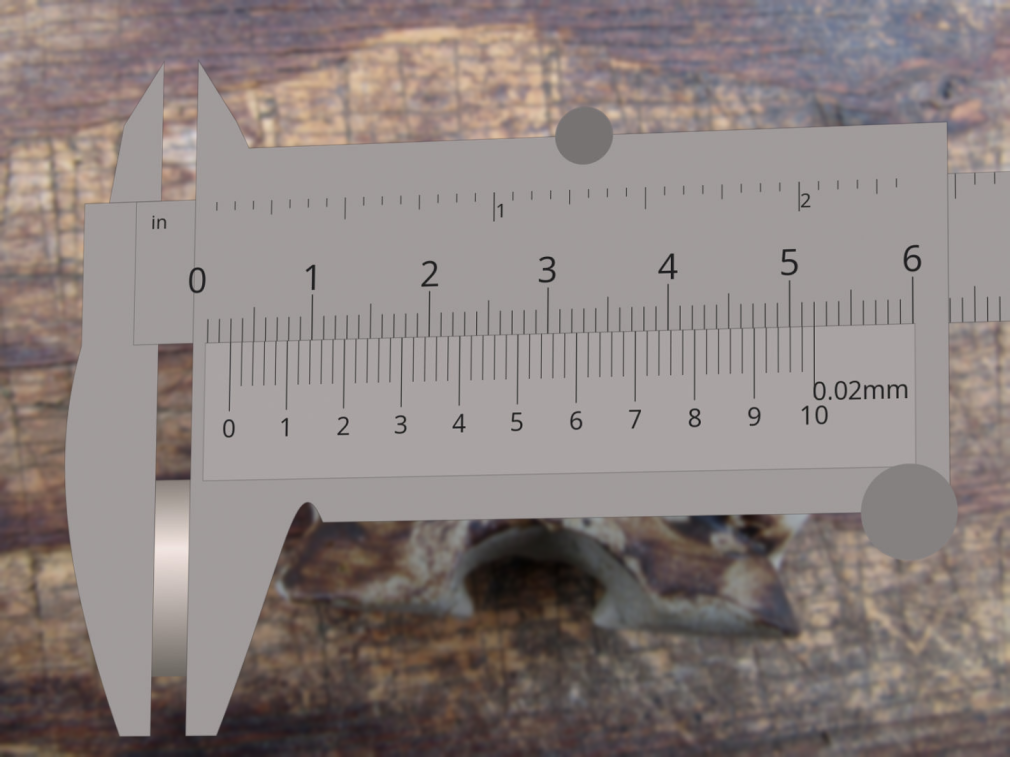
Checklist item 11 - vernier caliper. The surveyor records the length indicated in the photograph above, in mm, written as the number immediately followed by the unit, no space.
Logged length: 3.0mm
